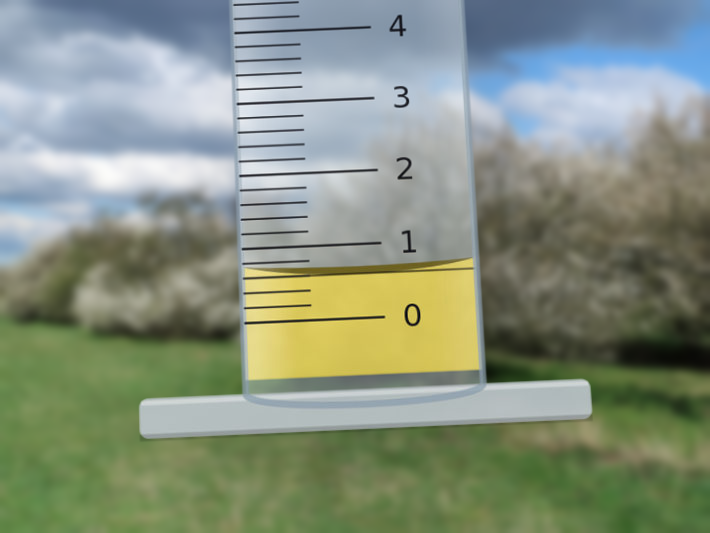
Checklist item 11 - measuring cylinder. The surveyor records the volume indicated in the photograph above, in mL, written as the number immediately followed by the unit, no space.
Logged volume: 0.6mL
